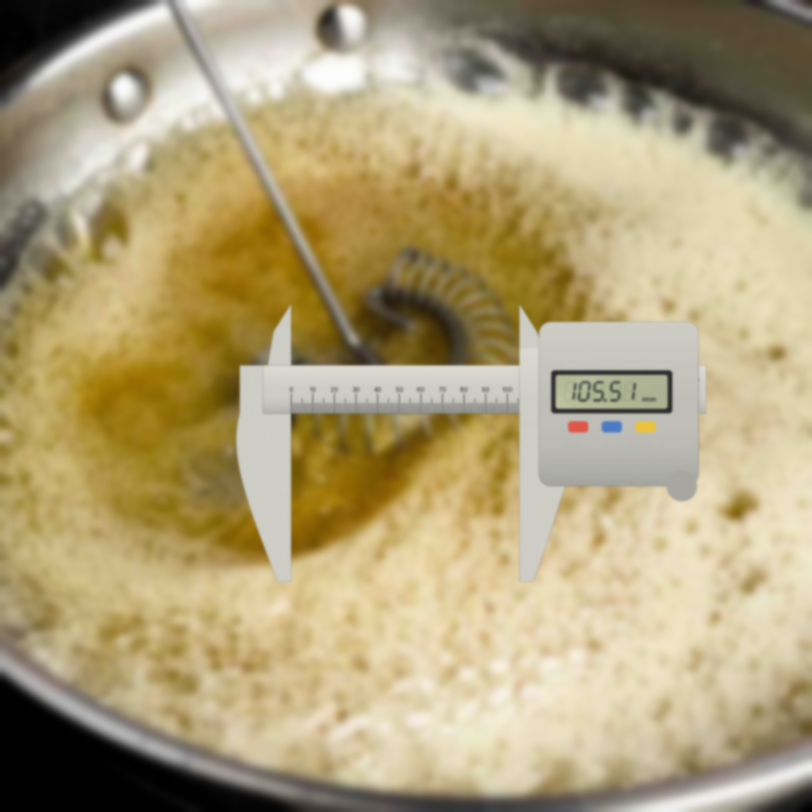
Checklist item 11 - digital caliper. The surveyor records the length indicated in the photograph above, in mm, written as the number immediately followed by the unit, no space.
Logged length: 105.51mm
